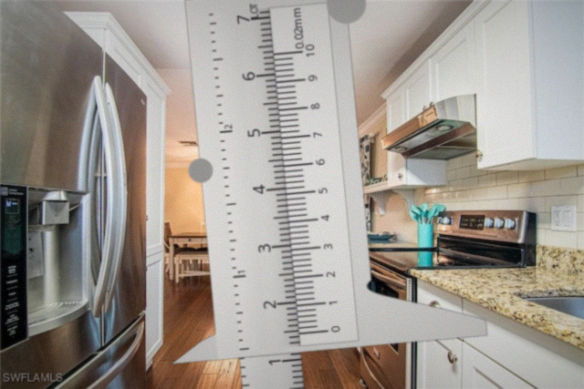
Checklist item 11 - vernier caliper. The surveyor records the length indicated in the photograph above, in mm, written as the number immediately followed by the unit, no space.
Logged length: 14.5mm
